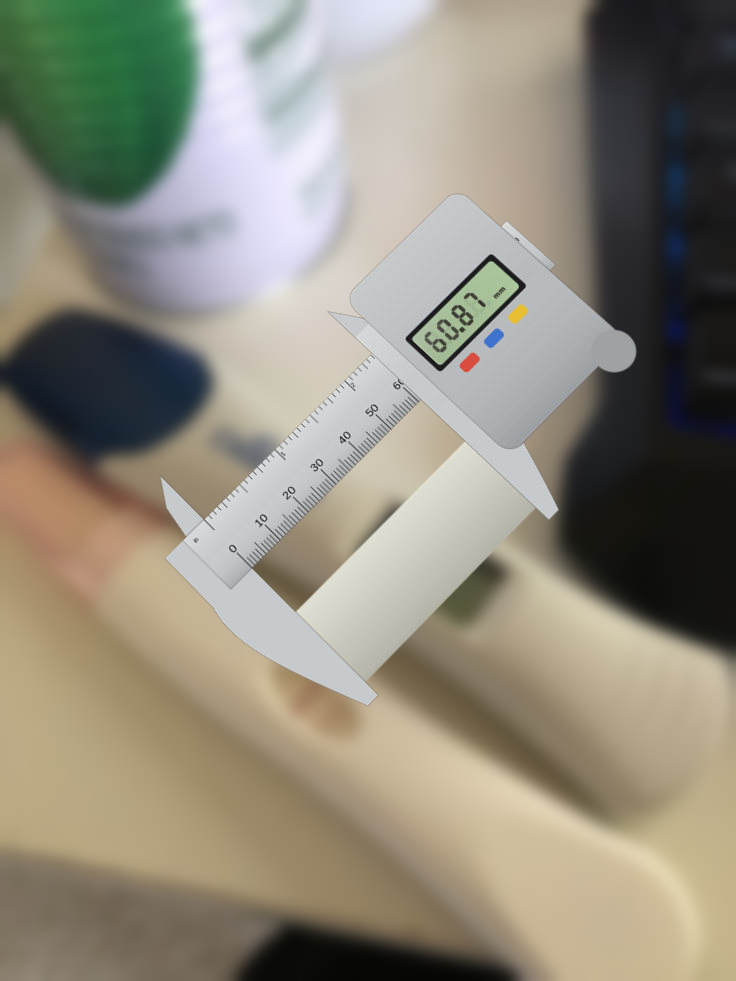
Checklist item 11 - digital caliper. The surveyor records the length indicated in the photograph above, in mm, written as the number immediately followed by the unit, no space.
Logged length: 60.87mm
